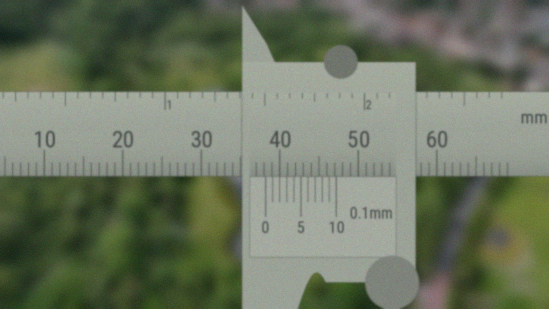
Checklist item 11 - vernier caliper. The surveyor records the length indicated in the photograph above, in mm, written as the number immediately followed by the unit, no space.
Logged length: 38.2mm
